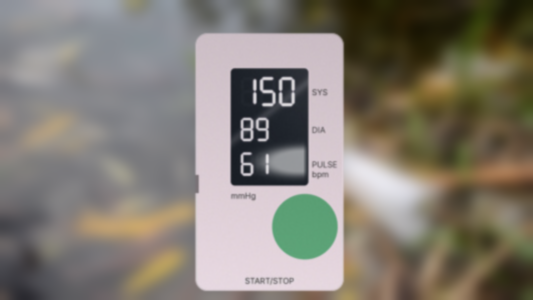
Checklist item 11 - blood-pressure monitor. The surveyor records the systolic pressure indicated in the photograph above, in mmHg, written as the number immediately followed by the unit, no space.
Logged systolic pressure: 150mmHg
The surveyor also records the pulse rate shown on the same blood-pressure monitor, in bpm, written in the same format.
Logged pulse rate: 61bpm
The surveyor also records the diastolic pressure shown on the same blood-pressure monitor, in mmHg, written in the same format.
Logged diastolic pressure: 89mmHg
